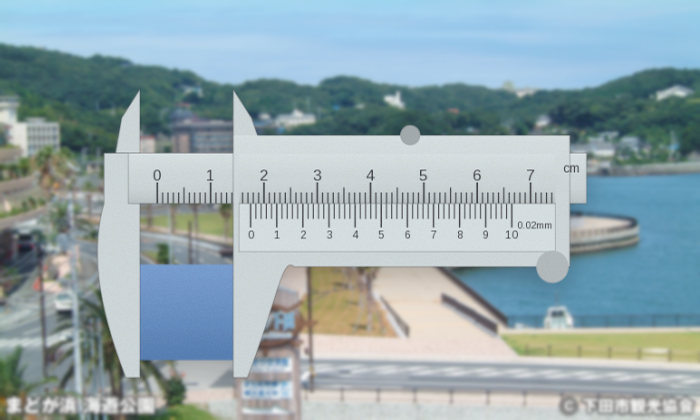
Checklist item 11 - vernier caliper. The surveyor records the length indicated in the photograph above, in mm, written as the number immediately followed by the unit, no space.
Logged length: 17.5mm
